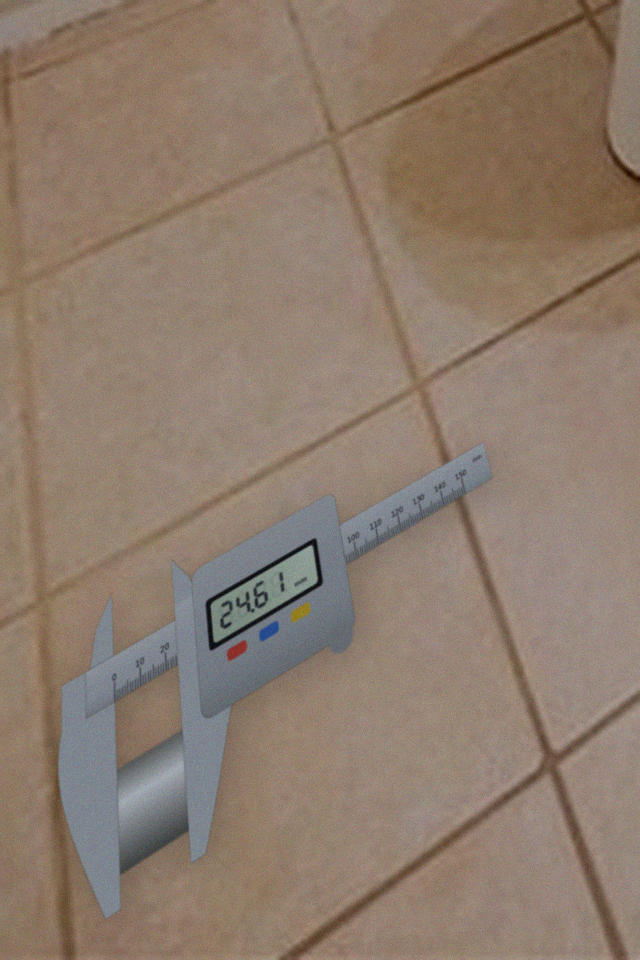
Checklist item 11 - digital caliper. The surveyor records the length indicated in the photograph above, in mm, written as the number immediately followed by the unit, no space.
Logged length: 24.61mm
